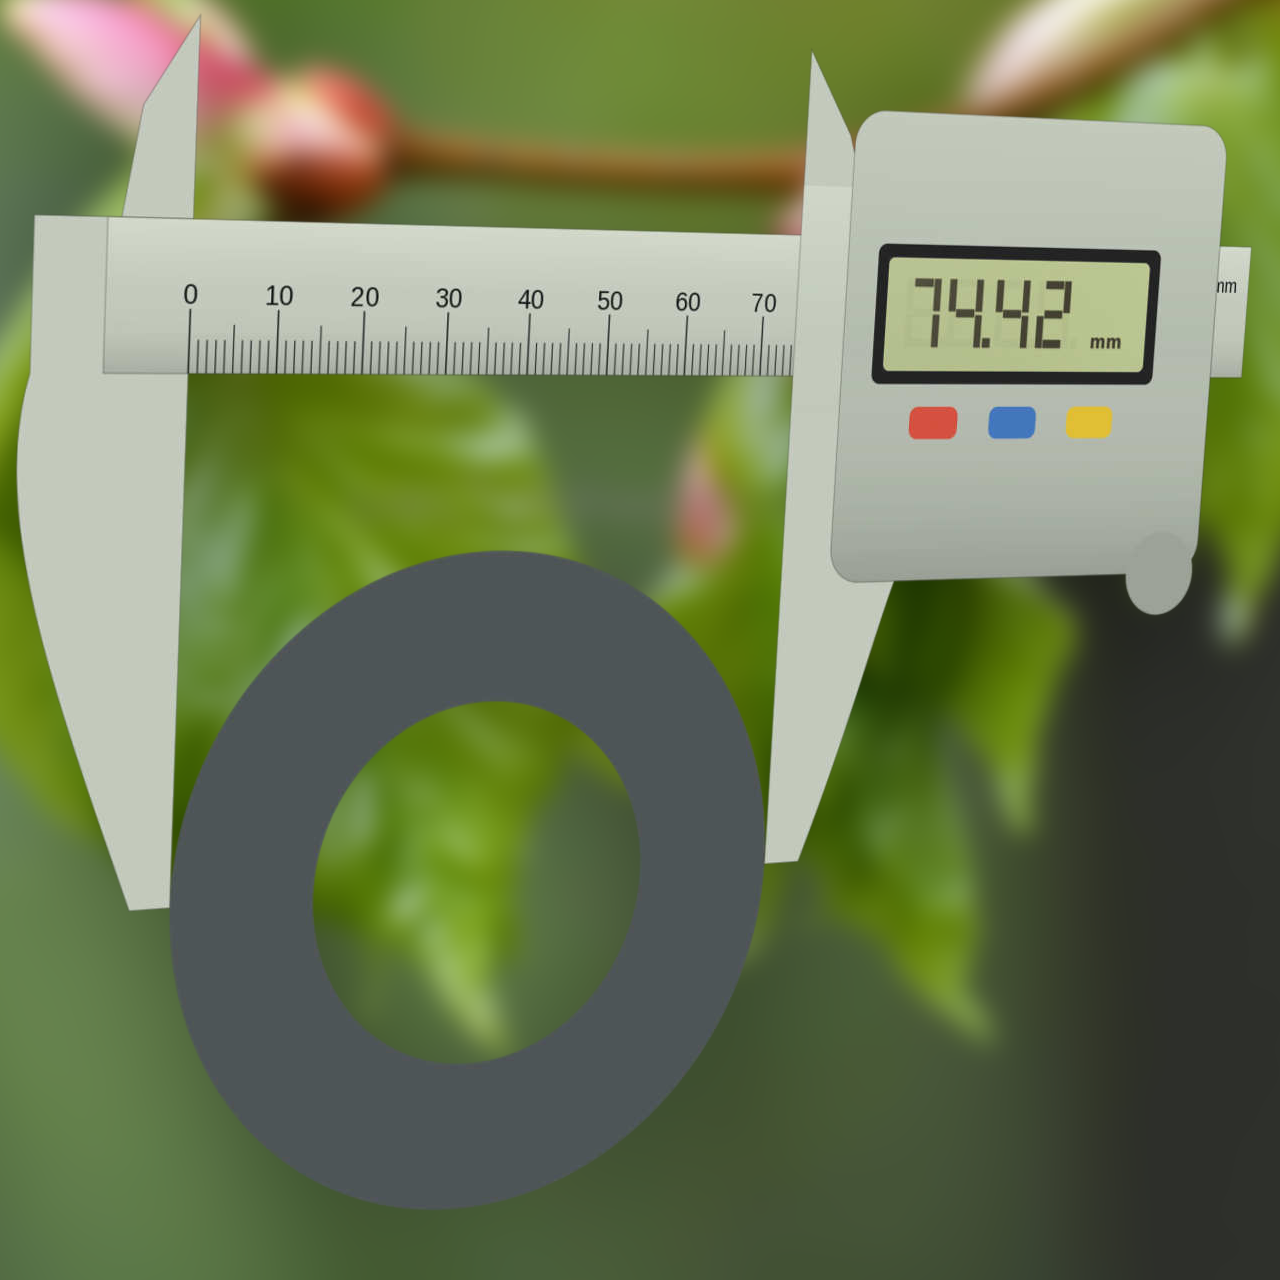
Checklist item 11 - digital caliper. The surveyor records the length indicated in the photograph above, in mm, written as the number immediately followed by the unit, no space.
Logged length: 74.42mm
